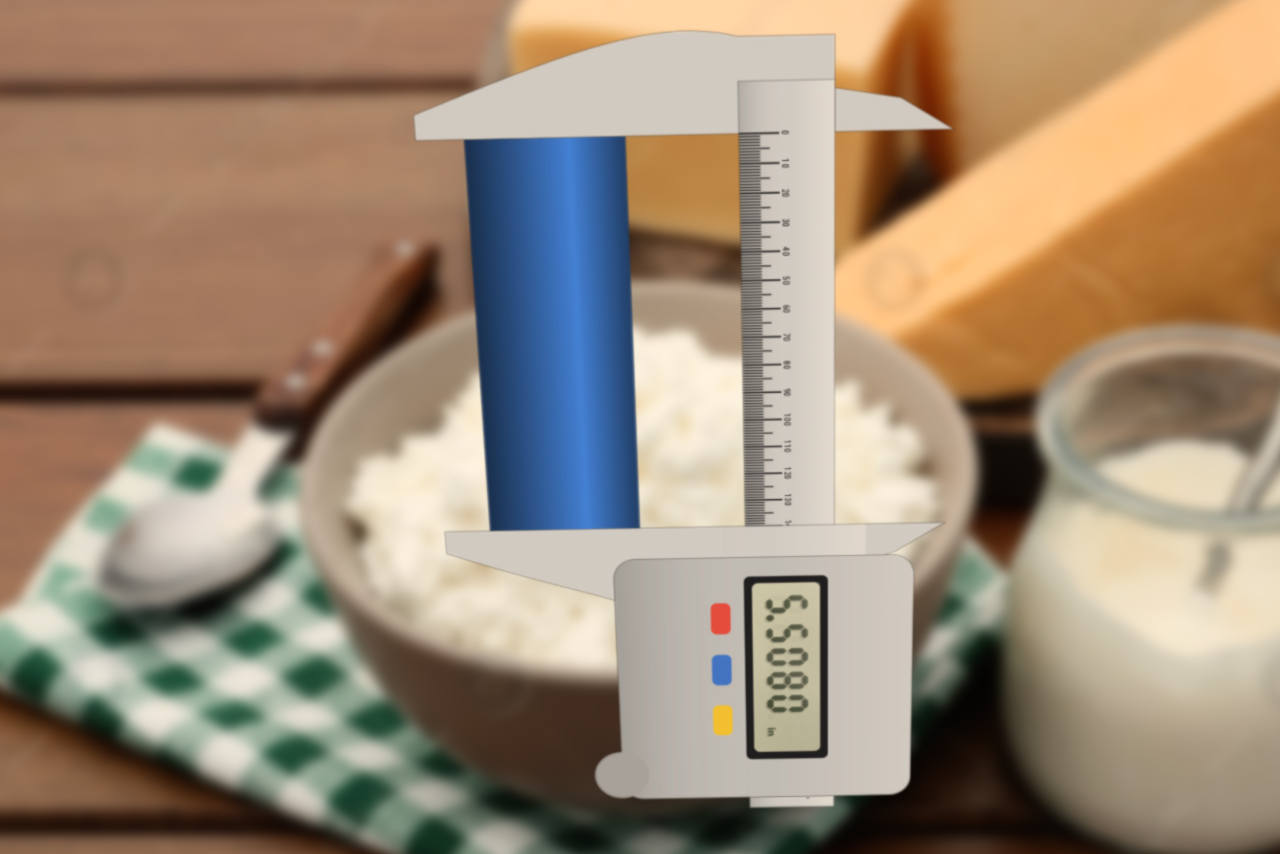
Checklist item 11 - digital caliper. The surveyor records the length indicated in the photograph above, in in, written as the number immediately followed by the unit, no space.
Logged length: 5.5080in
